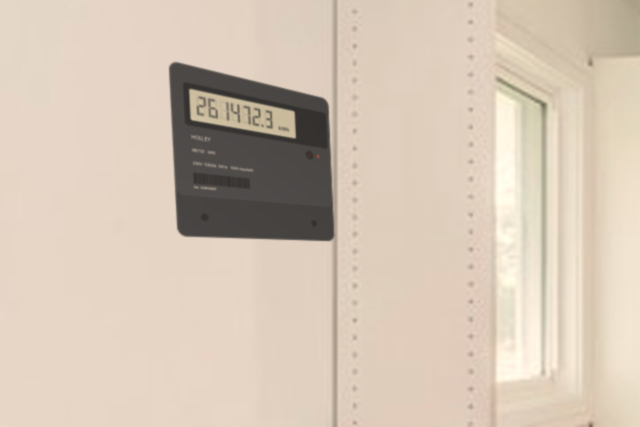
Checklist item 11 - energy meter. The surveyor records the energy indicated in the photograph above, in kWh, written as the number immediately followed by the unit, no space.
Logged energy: 261472.3kWh
